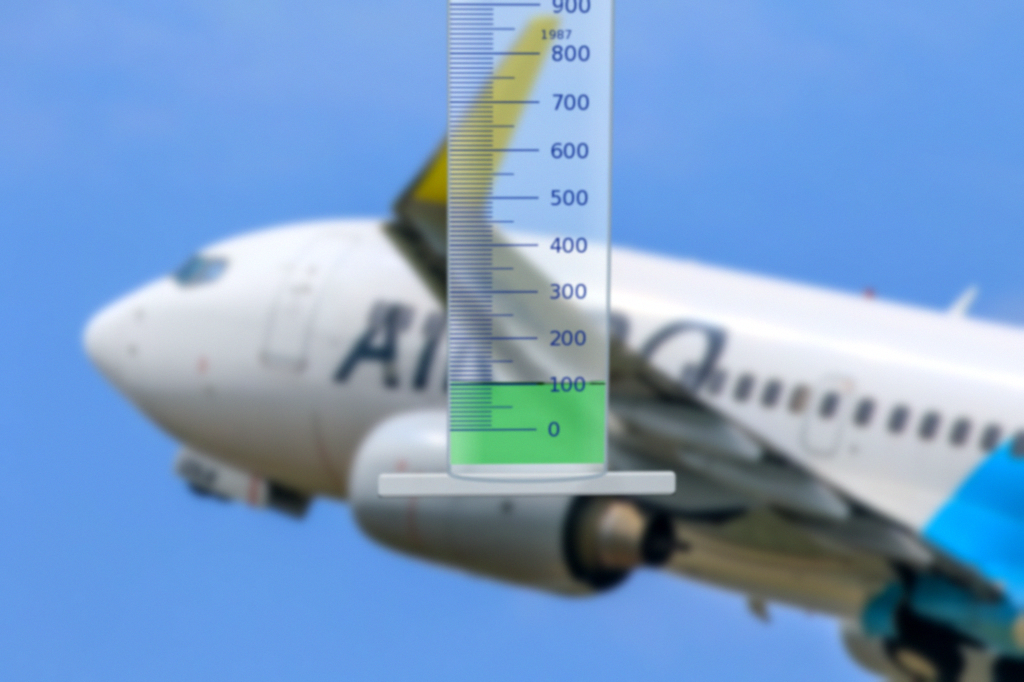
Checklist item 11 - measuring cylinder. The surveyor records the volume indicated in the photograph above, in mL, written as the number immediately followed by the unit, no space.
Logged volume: 100mL
